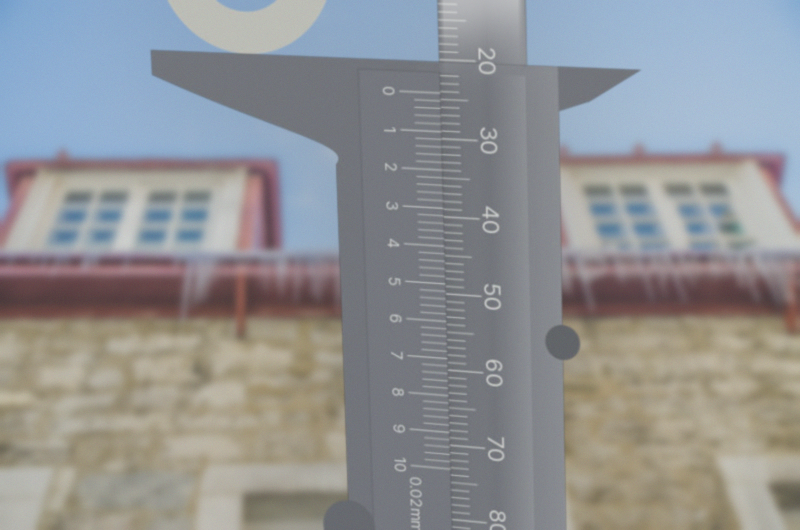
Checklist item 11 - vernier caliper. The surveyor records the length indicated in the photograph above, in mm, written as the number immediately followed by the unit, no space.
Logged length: 24.2mm
